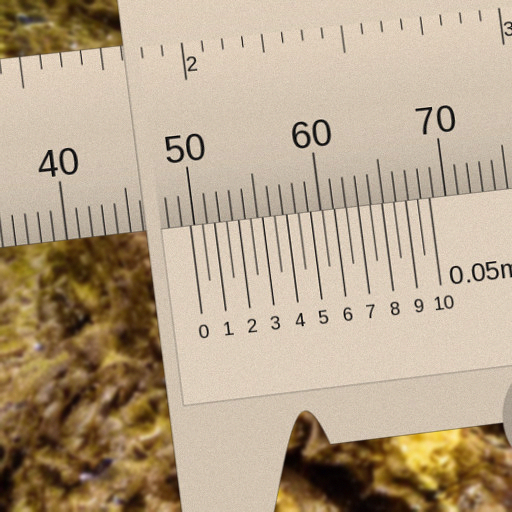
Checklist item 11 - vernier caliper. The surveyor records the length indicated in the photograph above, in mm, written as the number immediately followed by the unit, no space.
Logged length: 49.7mm
